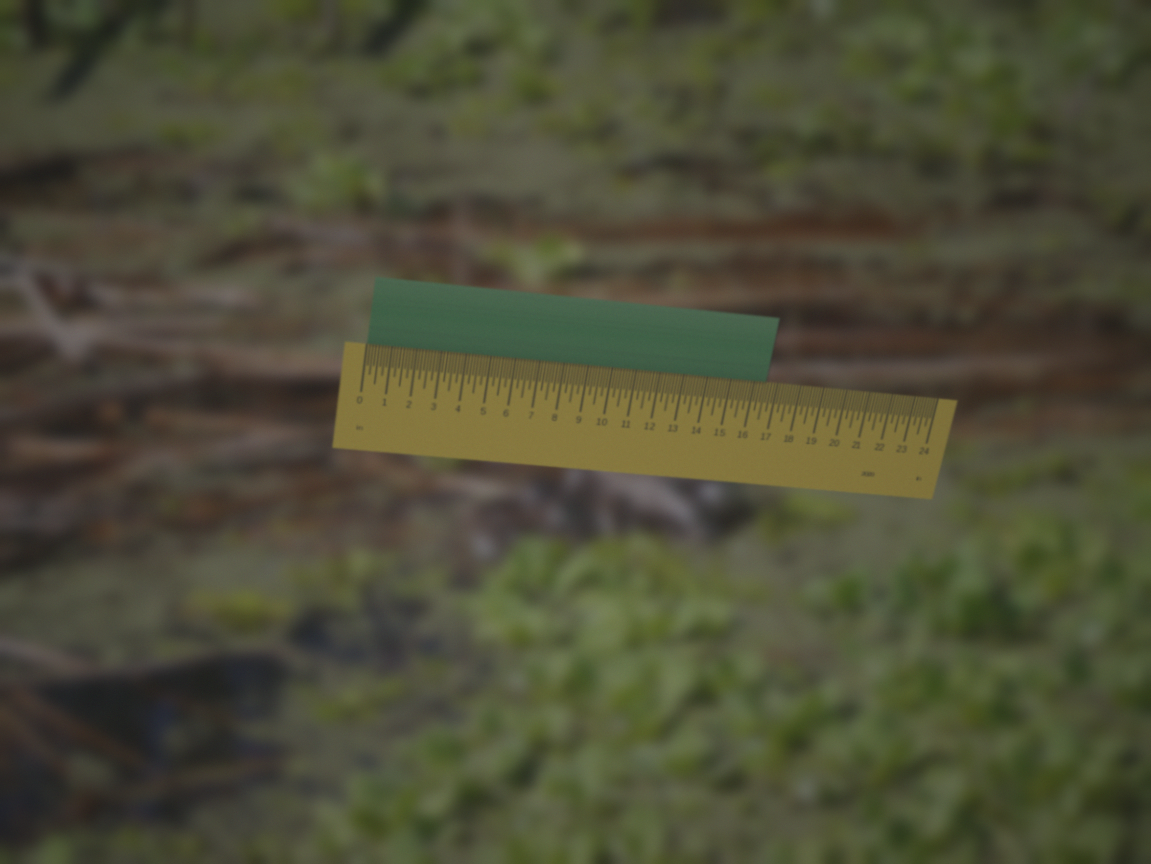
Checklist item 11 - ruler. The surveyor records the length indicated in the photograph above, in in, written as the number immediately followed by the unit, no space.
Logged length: 16.5in
